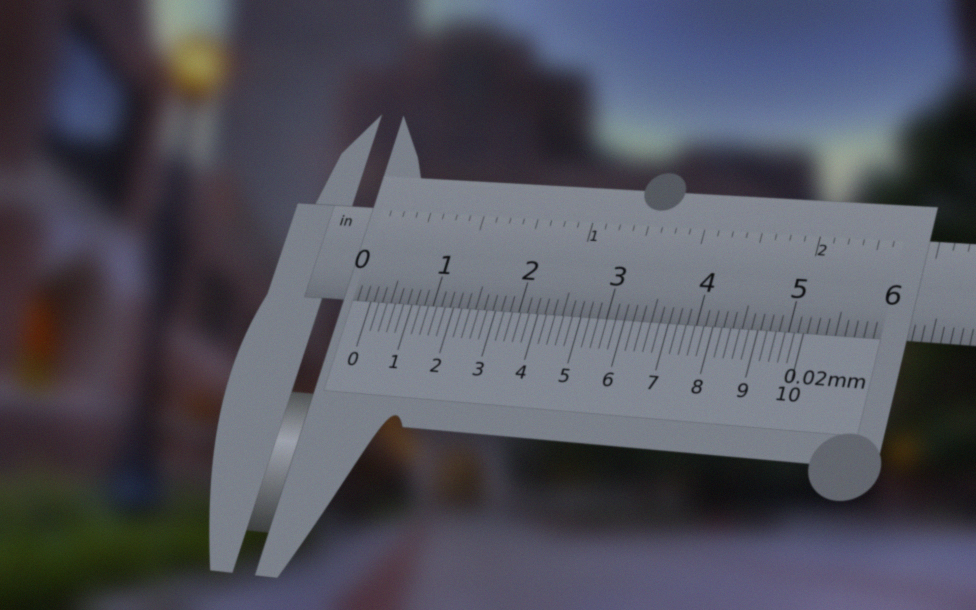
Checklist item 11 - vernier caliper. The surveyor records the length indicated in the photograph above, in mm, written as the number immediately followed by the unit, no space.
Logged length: 2.6mm
